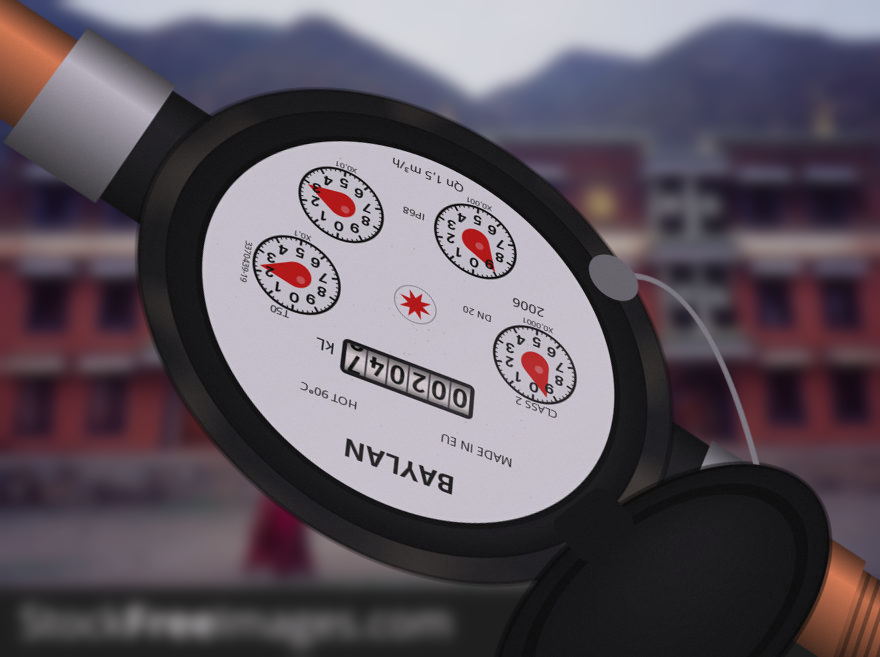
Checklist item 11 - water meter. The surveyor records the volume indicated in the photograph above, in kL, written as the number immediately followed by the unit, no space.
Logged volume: 2047.2289kL
